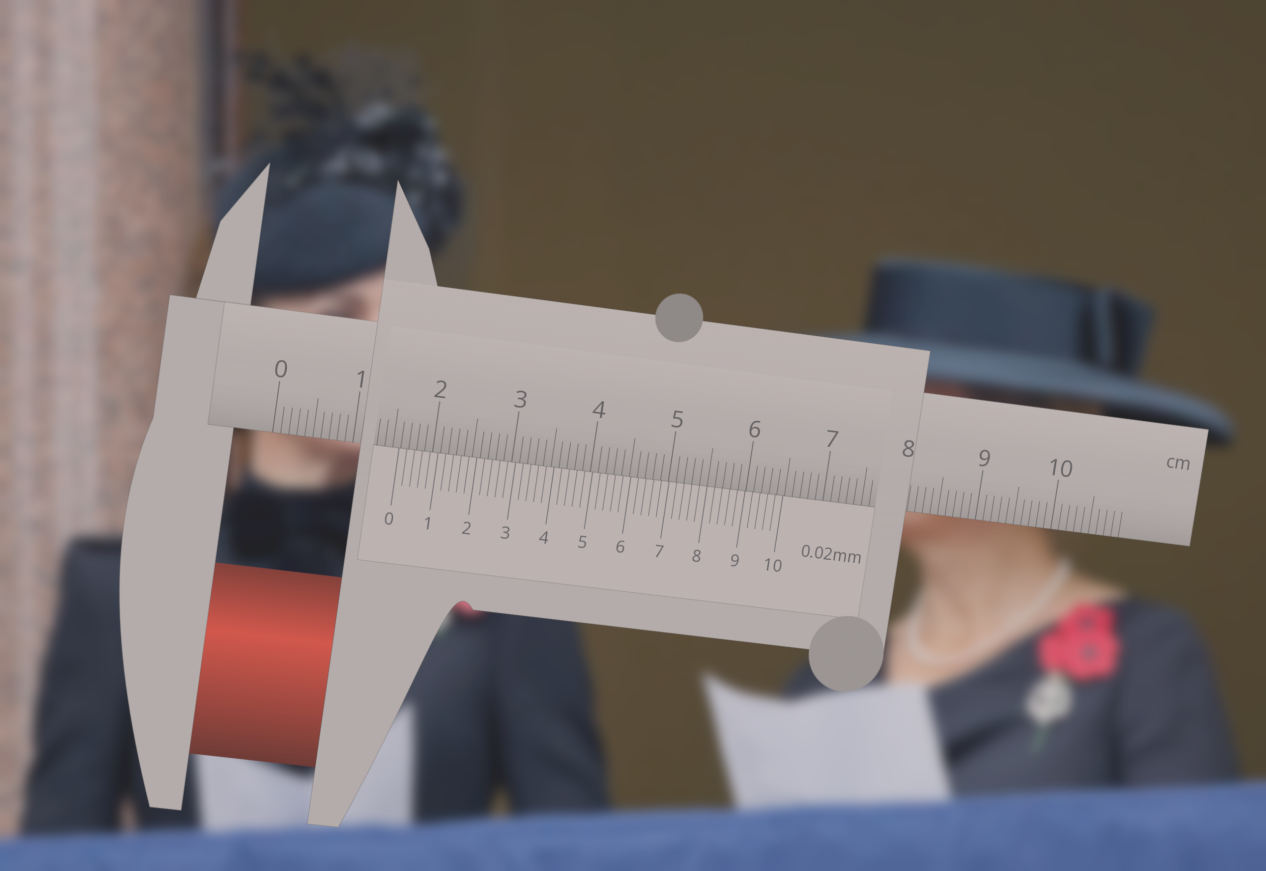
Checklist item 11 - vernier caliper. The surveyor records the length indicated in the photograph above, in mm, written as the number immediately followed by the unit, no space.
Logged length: 15.8mm
